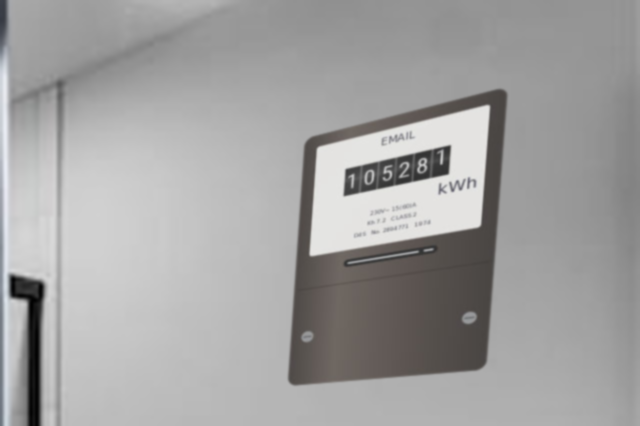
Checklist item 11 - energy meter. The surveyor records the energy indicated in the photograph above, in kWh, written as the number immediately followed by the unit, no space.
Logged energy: 105281kWh
